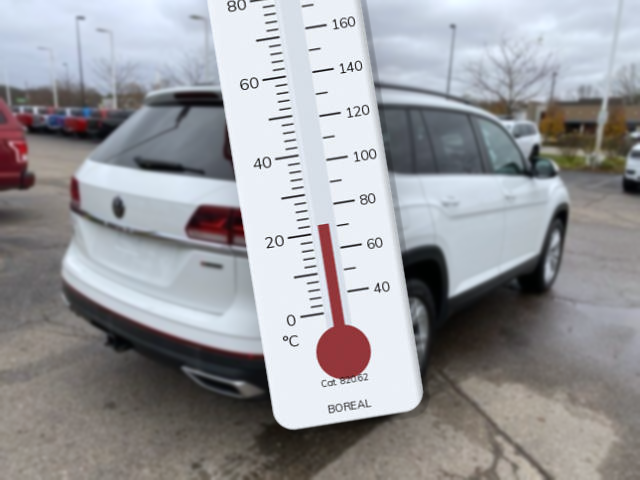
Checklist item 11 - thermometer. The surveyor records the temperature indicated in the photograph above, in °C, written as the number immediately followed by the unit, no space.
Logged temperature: 22°C
